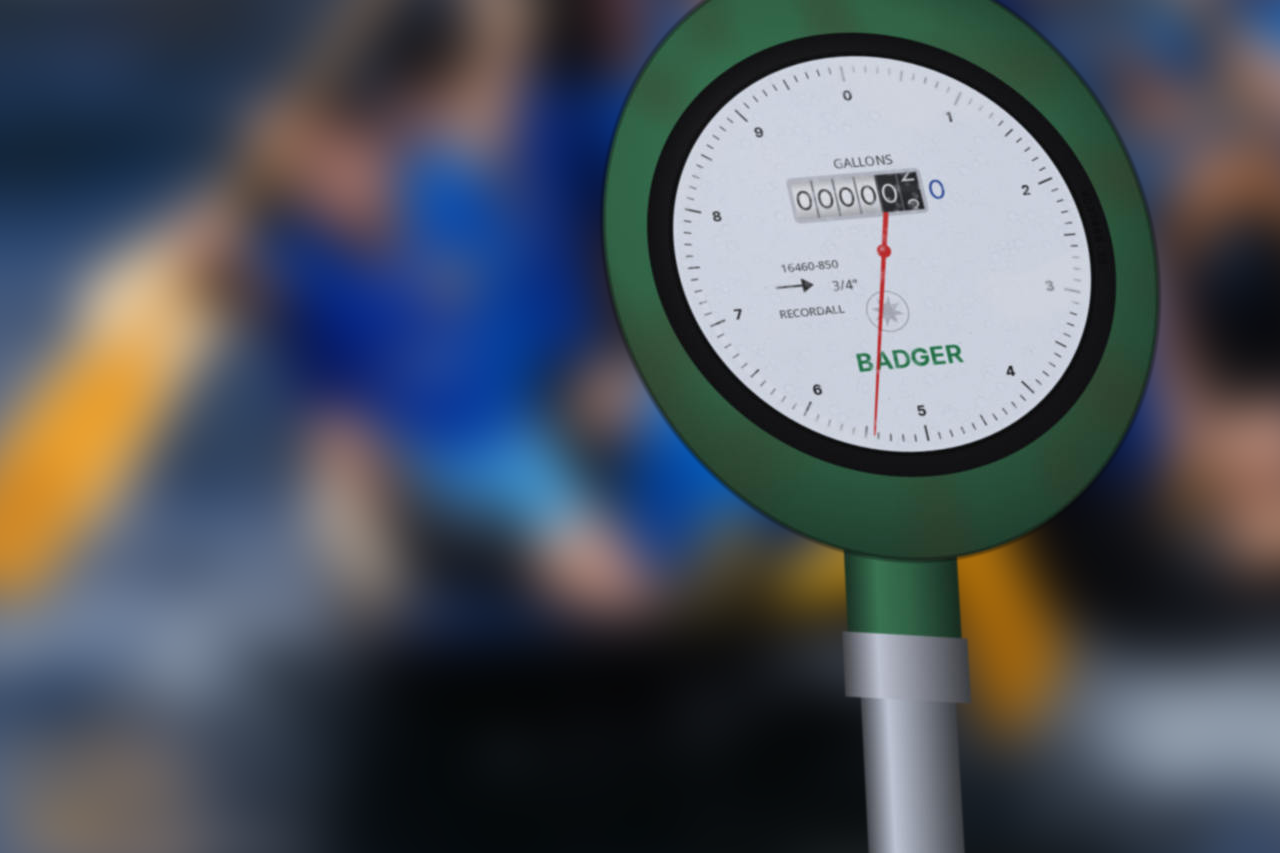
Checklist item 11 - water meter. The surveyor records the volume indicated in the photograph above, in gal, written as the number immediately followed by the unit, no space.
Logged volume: 25.4gal
